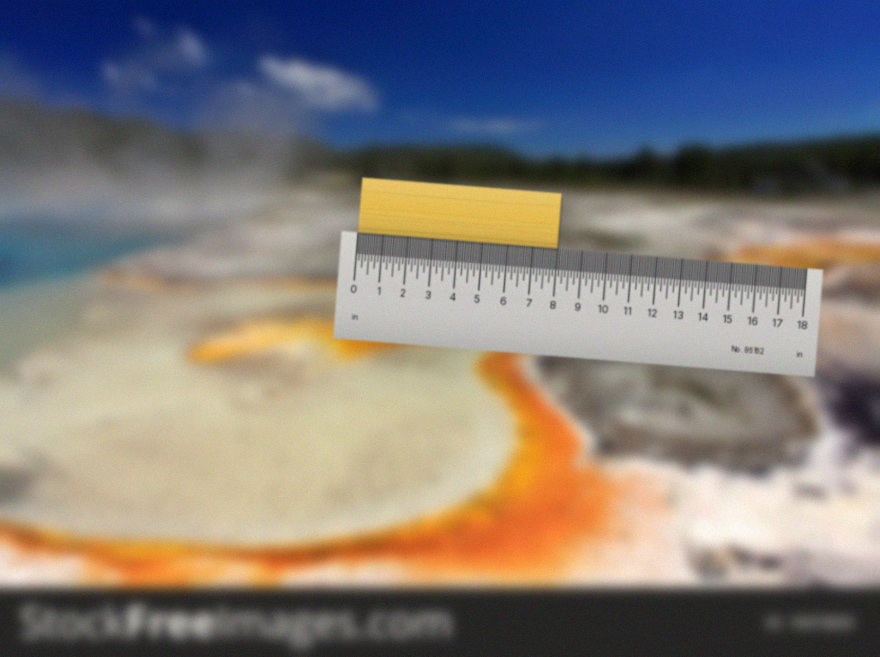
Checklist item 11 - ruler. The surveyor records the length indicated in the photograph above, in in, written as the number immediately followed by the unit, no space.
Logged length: 8in
